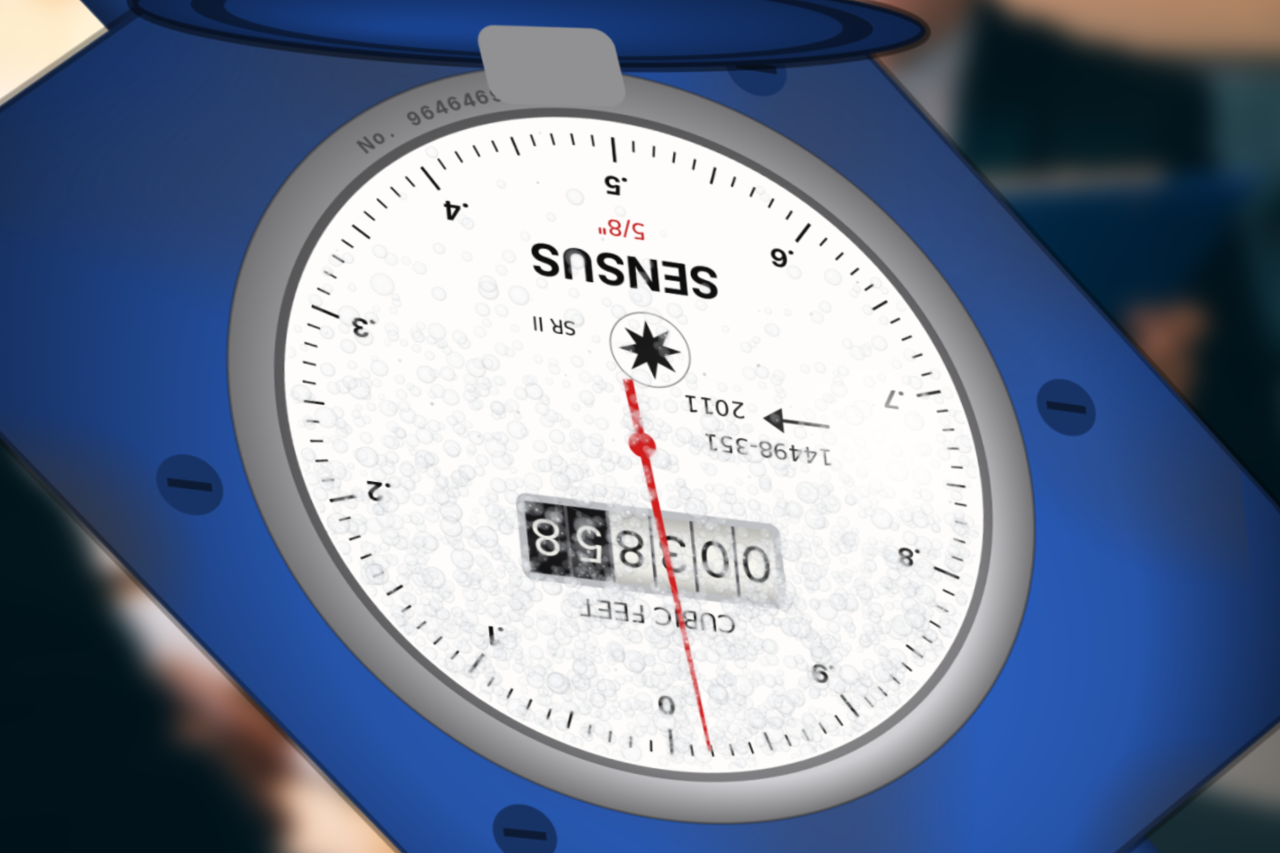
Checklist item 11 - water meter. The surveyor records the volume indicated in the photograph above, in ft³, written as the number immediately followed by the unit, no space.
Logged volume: 3857.98ft³
